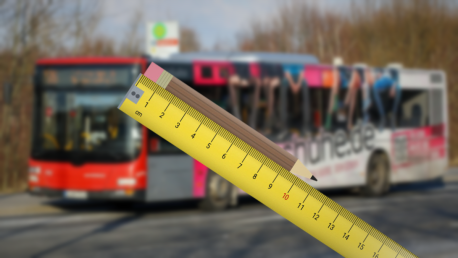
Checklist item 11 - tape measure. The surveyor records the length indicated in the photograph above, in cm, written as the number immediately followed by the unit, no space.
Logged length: 11cm
